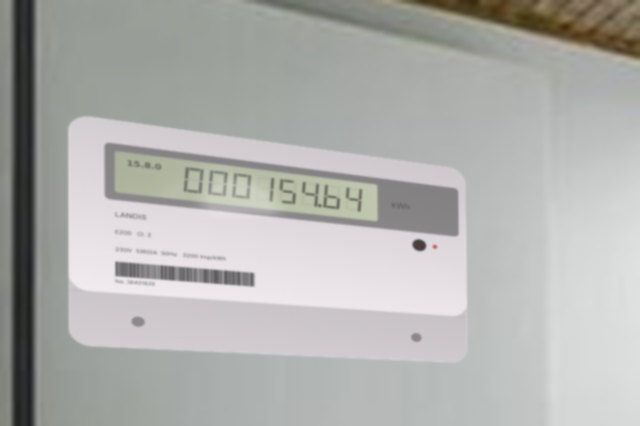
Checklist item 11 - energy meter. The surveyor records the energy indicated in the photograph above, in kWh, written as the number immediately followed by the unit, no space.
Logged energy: 154.64kWh
